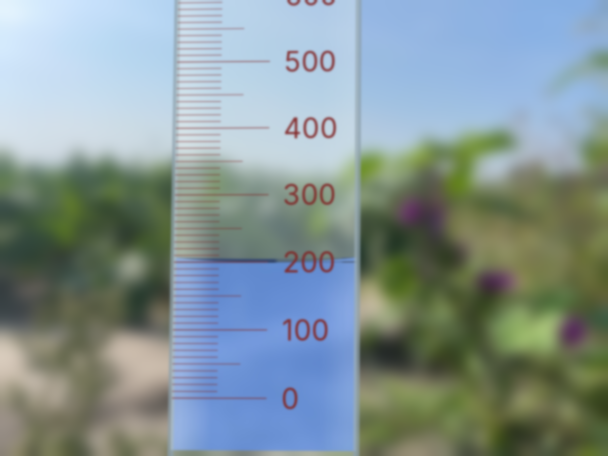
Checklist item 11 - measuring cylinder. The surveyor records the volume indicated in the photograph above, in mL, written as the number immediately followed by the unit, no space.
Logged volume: 200mL
